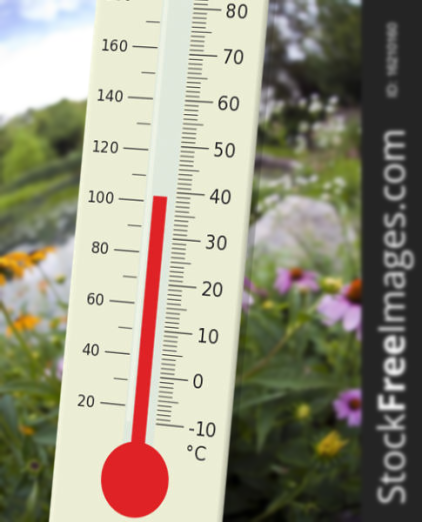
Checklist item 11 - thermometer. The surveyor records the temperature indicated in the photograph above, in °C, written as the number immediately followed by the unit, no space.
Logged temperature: 39°C
